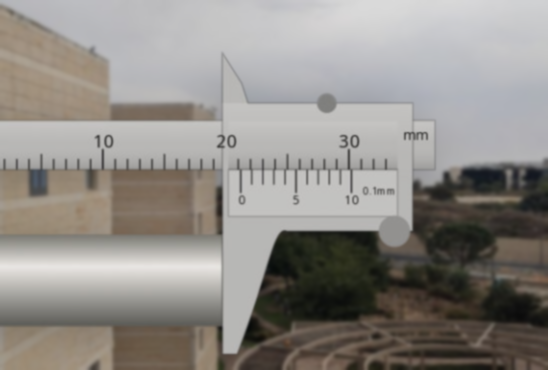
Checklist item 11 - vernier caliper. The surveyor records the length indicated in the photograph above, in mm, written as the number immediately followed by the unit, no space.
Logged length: 21.2mm
